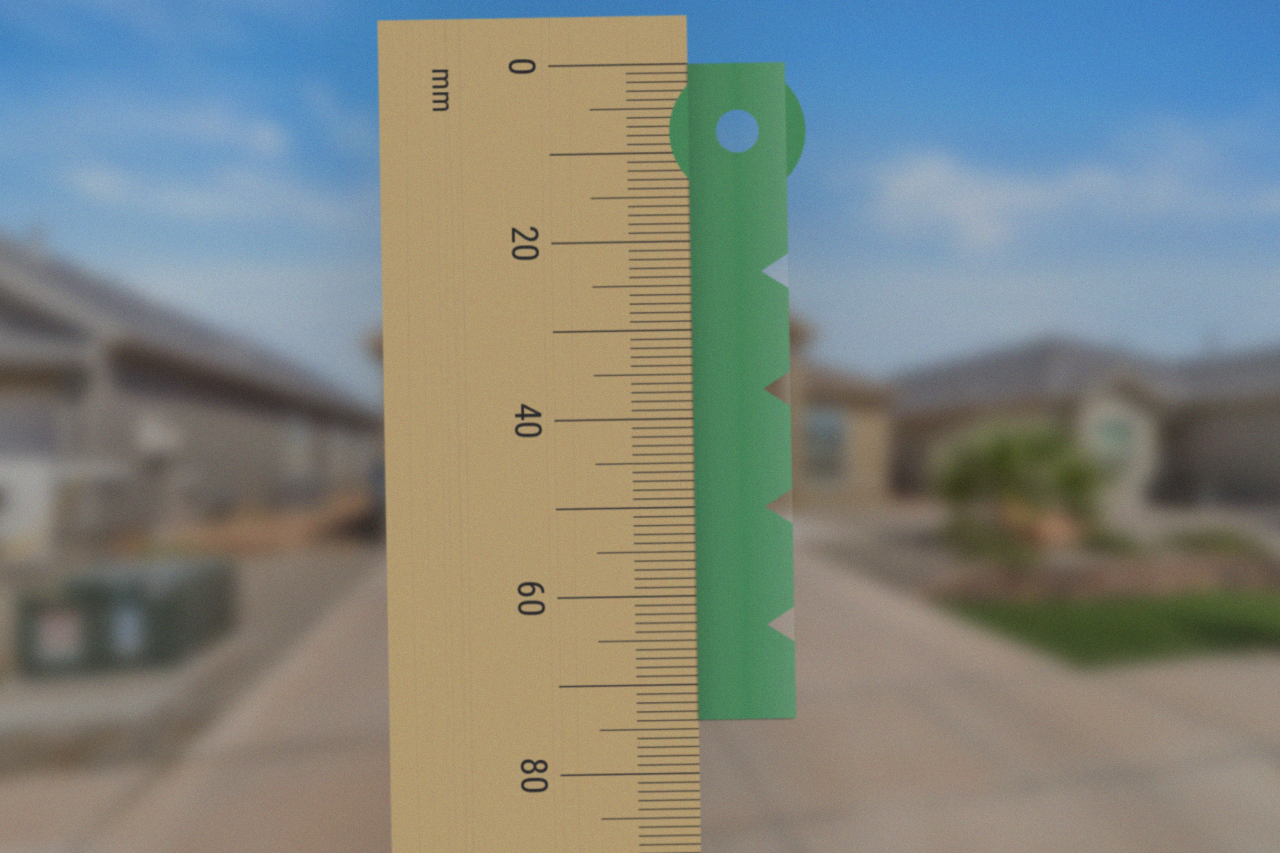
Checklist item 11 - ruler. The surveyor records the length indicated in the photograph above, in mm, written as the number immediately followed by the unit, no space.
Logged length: 74mm
